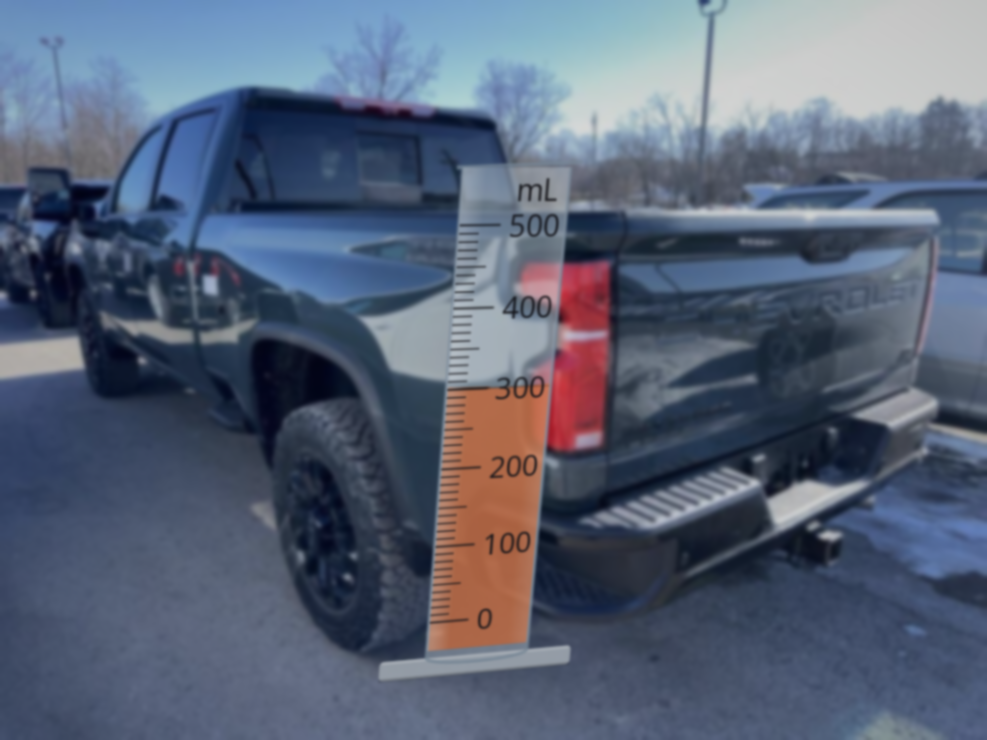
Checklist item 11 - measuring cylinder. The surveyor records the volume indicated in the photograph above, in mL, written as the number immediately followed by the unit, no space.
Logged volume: 300mL
